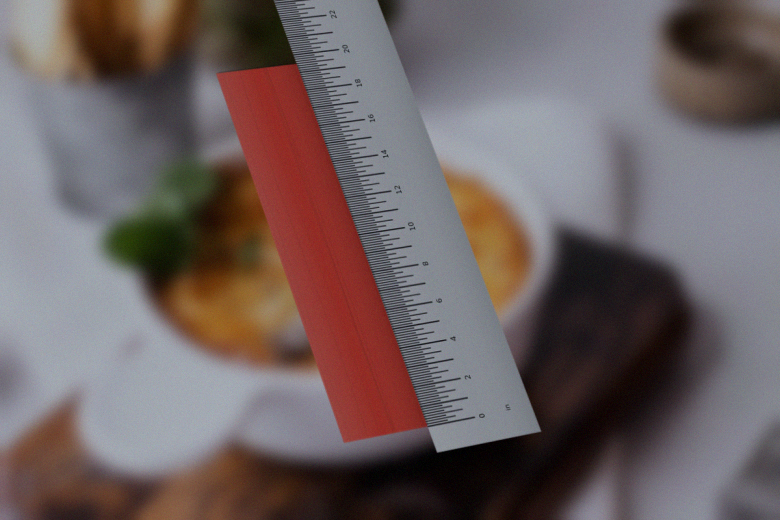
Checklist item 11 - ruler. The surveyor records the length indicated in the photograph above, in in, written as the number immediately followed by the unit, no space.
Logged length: 19.5in
